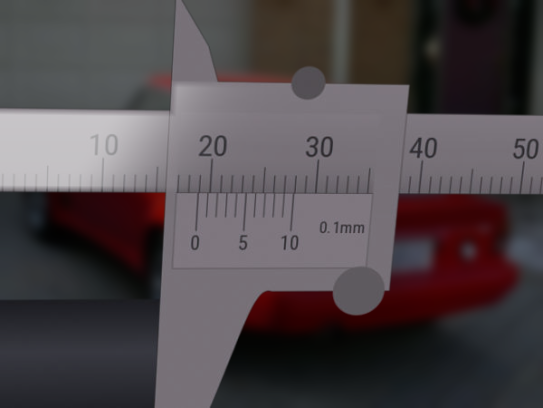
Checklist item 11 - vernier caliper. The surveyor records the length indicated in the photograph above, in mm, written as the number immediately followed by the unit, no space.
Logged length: 18.9mm
